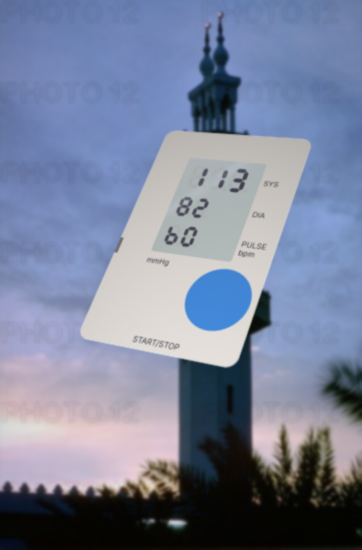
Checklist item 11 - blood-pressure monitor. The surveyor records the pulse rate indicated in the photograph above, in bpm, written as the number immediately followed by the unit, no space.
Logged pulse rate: 60bpm
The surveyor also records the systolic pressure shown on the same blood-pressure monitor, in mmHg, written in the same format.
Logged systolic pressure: 113mmHg
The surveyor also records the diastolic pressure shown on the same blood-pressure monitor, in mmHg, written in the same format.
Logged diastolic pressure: 82mmHg
